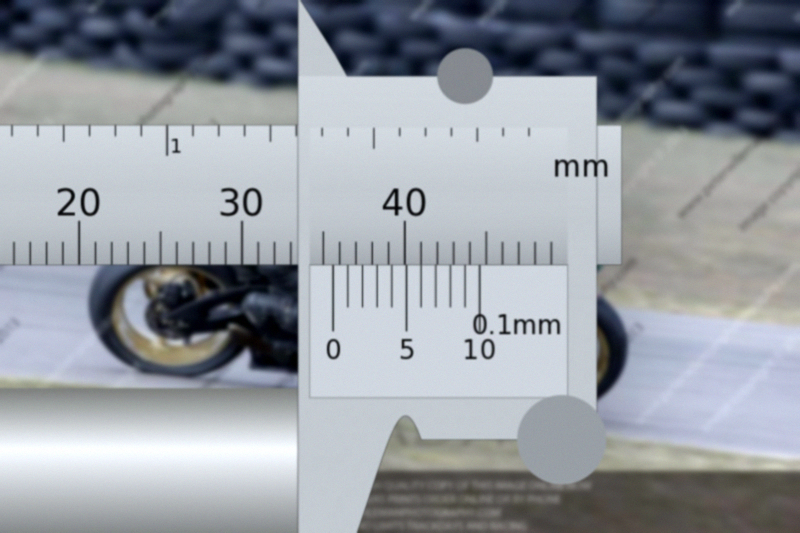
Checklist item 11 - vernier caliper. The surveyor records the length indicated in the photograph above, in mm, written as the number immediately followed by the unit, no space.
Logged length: 35.6mm
